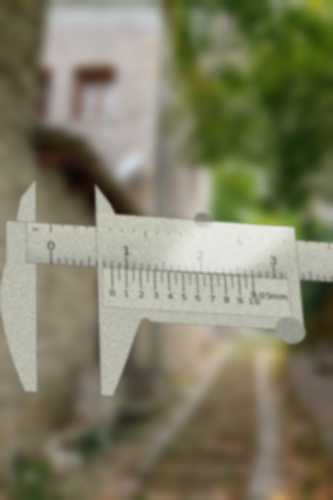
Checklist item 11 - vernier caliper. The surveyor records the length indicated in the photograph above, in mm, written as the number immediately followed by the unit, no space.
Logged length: 8.0mm
